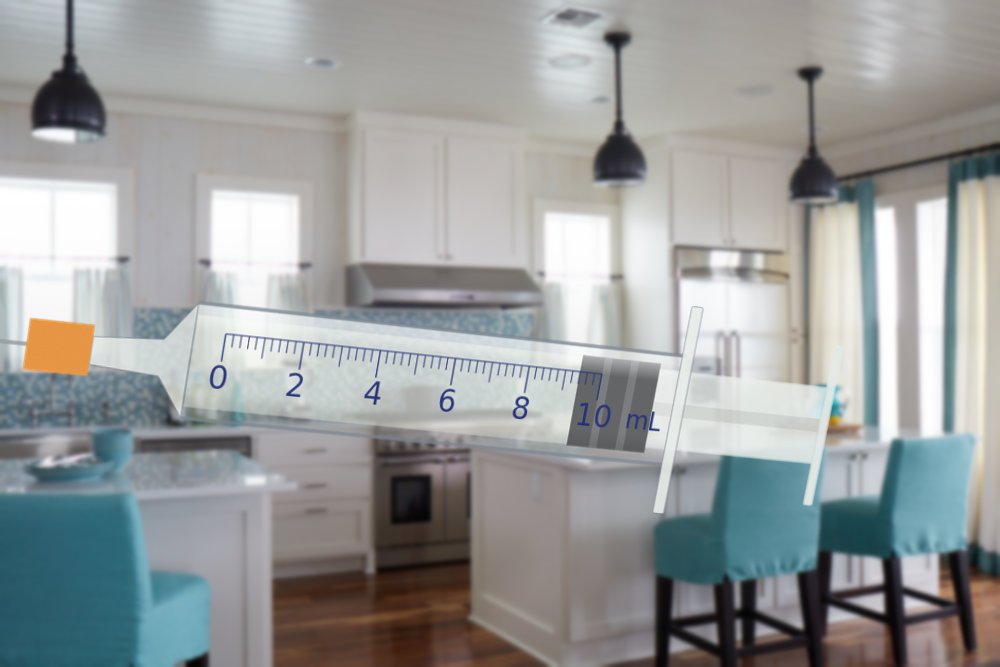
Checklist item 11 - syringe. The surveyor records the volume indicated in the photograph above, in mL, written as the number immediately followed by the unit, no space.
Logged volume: 9.4mL
